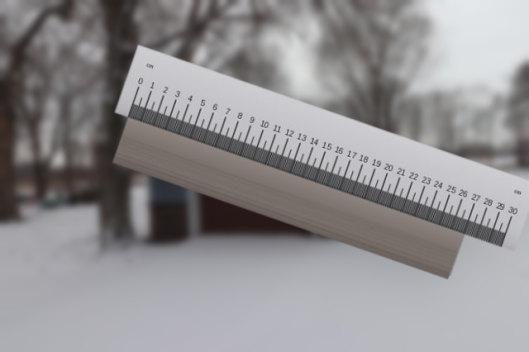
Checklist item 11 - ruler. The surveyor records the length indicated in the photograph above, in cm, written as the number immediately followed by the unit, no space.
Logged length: 27cm
